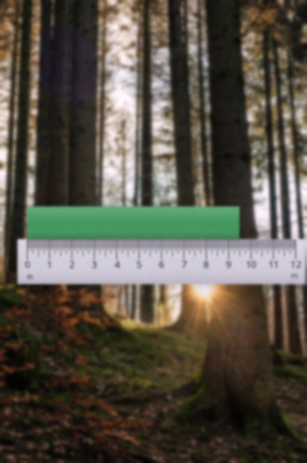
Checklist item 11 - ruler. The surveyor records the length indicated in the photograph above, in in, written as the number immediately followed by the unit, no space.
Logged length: 9.5in
